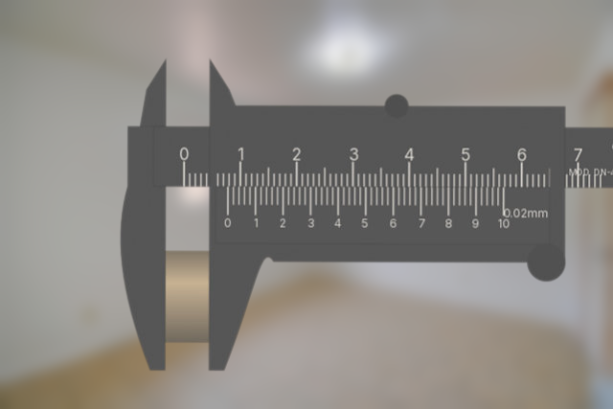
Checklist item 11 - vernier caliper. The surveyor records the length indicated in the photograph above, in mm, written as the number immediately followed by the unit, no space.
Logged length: 7.8mm
